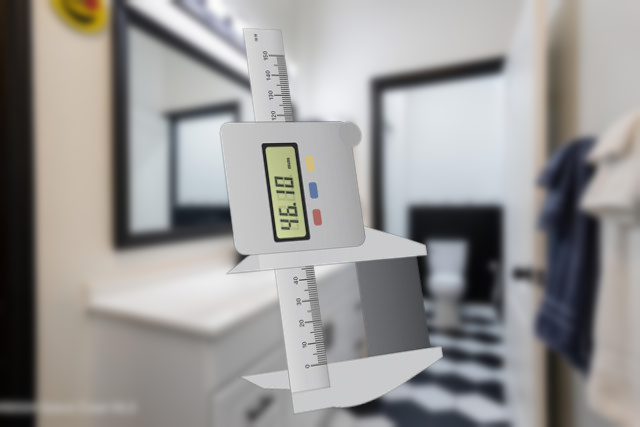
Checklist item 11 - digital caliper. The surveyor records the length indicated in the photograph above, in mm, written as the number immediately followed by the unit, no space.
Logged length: 46.10mm
